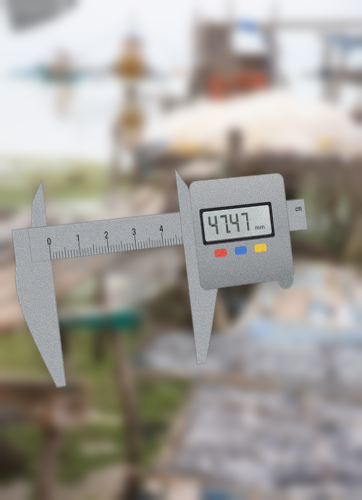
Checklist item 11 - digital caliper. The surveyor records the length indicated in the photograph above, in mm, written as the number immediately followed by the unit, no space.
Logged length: 47.47mm
